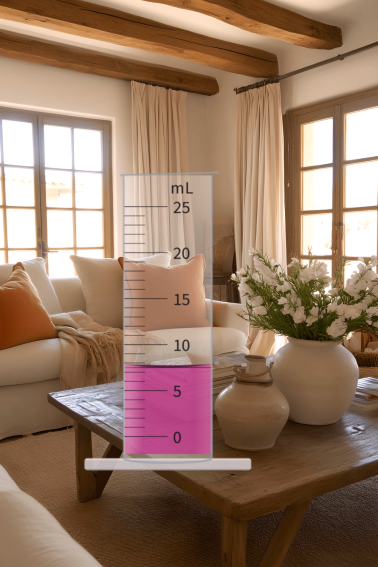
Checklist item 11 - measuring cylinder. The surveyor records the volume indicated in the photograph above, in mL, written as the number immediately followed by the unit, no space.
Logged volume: 7.5mL
